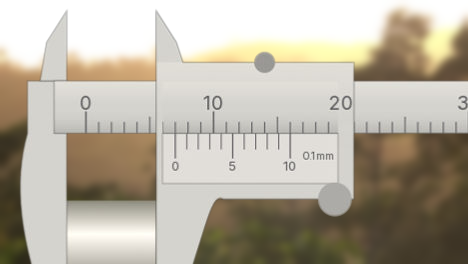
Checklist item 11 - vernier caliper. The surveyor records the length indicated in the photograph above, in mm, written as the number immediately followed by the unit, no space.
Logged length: 7.0mm
